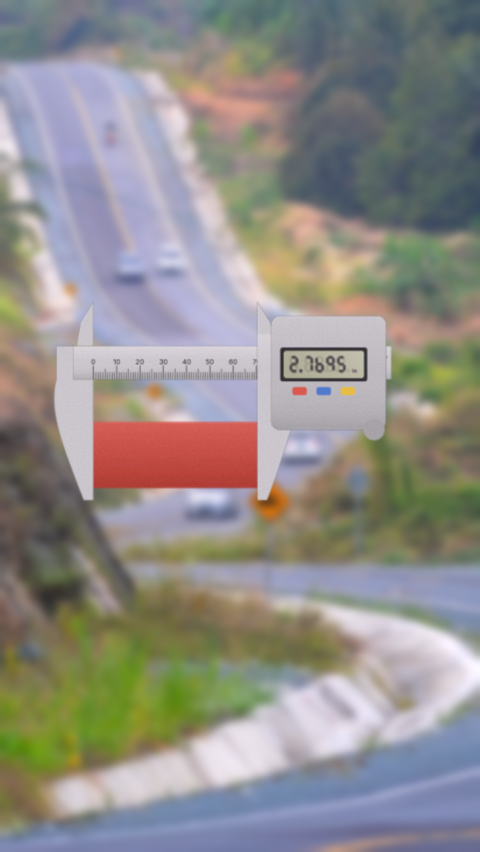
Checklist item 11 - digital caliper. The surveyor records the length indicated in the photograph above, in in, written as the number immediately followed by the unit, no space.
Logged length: 2.7695in
